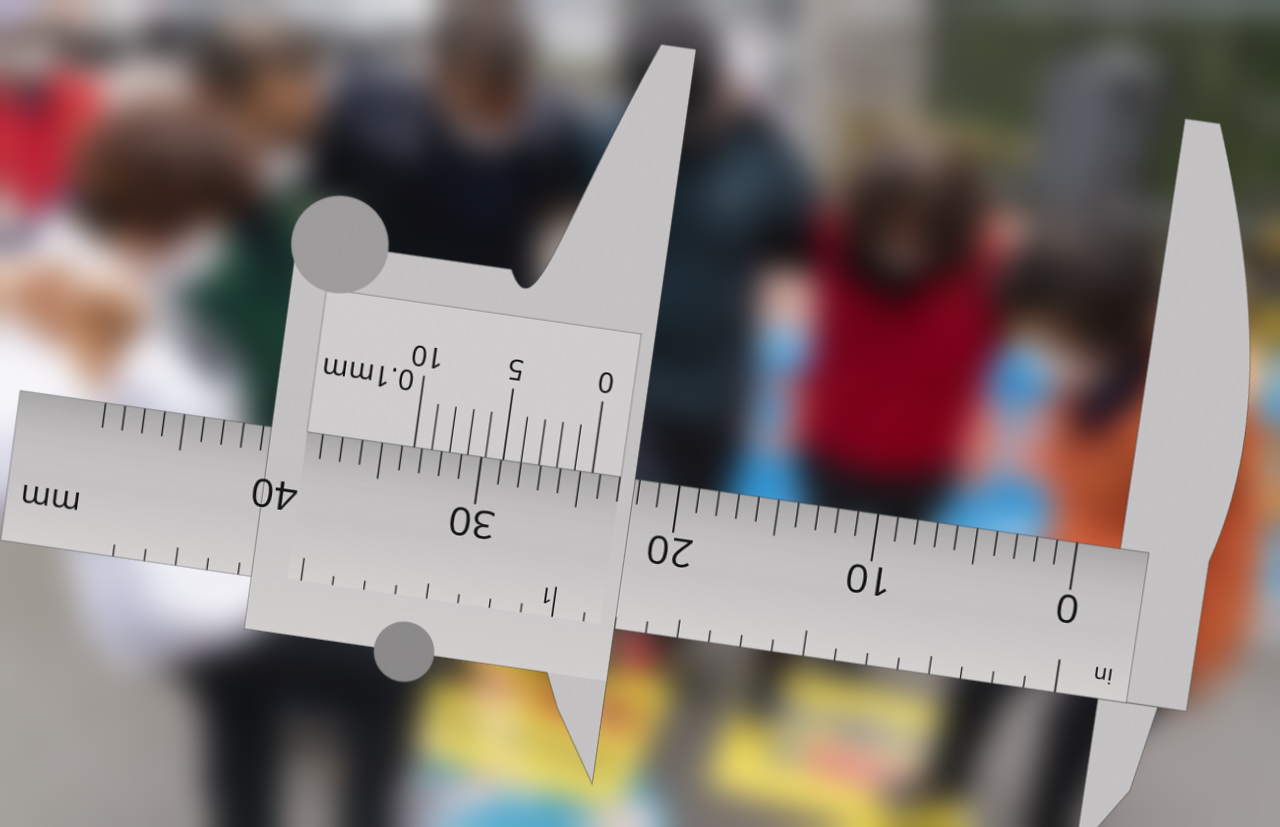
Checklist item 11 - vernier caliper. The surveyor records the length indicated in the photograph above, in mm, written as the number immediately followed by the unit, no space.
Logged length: 24.4mm
